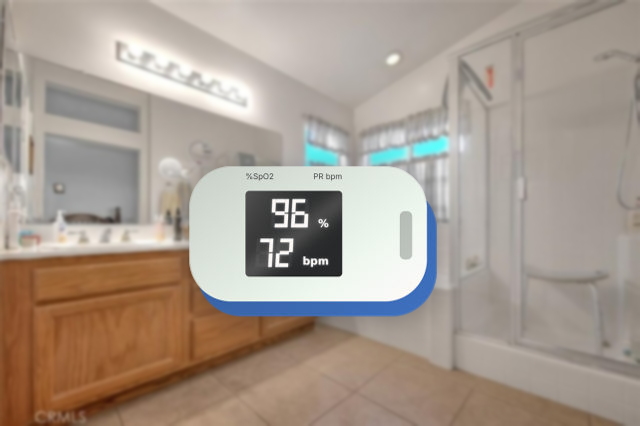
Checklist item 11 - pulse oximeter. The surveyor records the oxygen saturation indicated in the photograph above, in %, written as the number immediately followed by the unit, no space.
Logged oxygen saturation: 96%
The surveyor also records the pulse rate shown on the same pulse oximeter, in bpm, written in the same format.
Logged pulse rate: 72bpm
